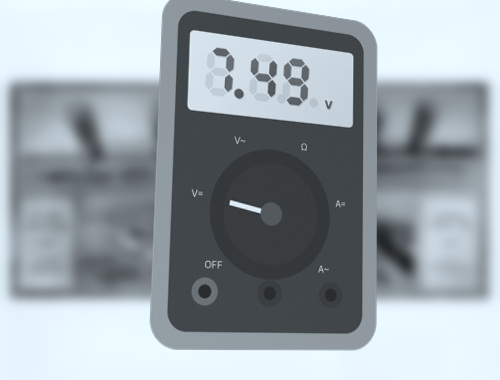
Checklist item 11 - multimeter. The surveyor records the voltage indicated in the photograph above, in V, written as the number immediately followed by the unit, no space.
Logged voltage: 7.49V
